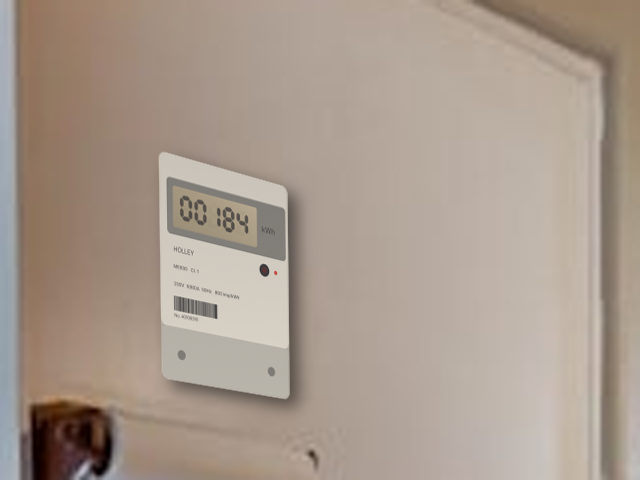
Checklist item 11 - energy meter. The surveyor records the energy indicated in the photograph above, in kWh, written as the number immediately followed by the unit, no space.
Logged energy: 184kWh
